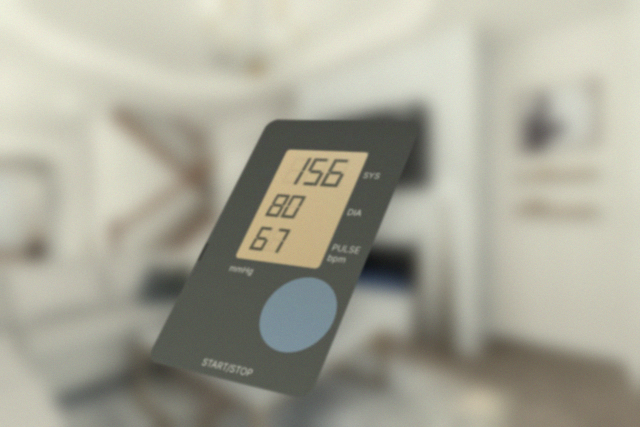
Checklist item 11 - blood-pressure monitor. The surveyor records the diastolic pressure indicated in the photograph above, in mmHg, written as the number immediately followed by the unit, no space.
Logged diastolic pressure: 80mmHg
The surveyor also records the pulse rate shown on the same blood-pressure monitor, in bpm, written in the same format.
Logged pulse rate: 67bpm
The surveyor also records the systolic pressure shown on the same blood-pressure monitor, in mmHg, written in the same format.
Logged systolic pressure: 156mmHg
